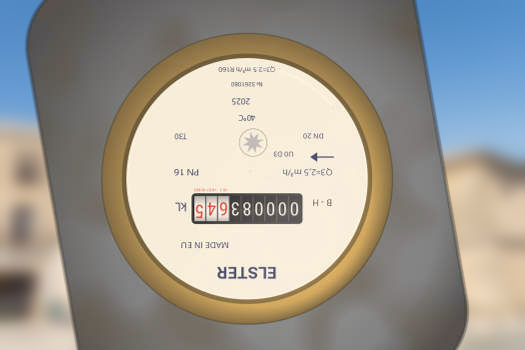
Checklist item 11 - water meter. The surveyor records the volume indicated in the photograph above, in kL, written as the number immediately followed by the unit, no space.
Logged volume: 83.645kL
